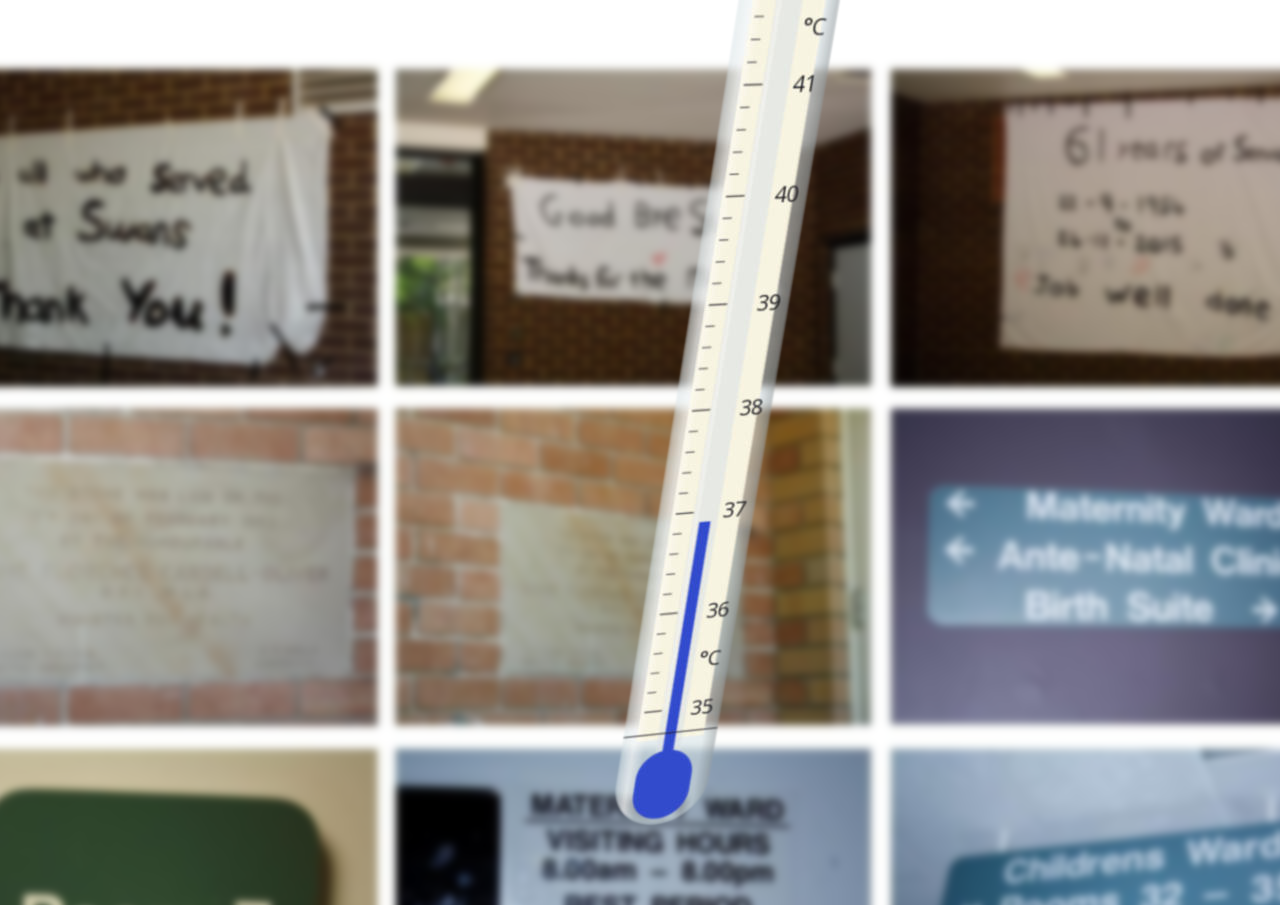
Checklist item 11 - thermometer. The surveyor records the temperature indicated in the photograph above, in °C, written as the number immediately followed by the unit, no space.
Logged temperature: 36.9°C
